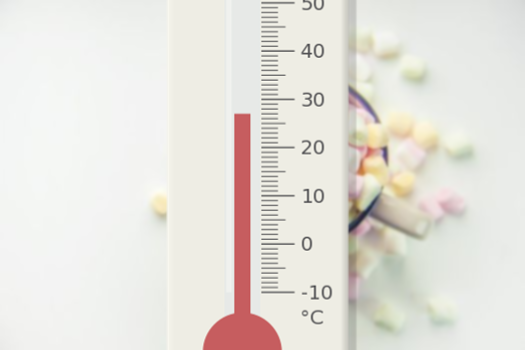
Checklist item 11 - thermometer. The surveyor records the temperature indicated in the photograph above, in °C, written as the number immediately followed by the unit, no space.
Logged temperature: 27°C
